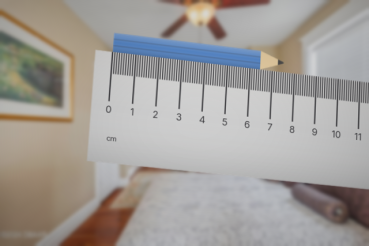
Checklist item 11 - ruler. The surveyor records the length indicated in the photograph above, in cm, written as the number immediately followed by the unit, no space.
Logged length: 7.5cm
